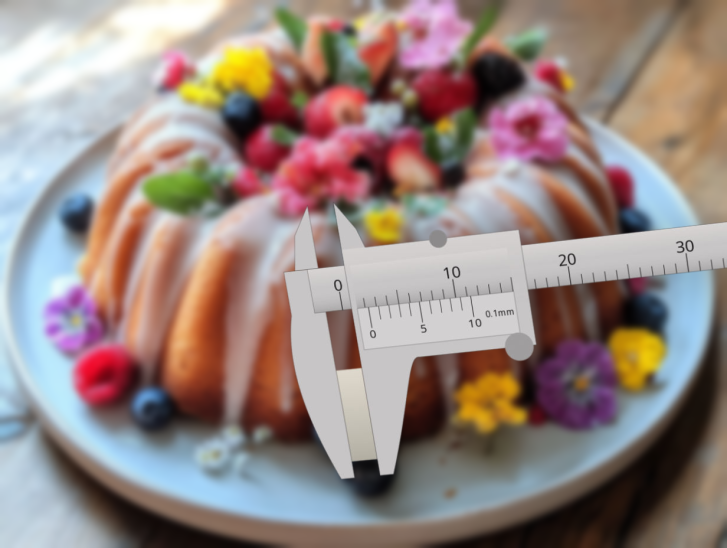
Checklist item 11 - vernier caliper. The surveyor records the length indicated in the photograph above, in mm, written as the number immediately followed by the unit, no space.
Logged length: 2.3mm
